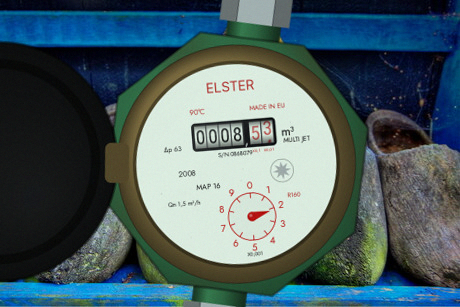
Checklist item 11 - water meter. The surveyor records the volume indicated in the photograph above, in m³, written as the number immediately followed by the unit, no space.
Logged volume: 8.532m³
